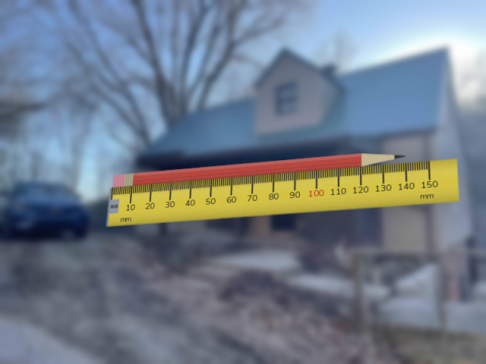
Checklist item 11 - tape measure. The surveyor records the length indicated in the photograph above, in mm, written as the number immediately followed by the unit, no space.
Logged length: 140mm
